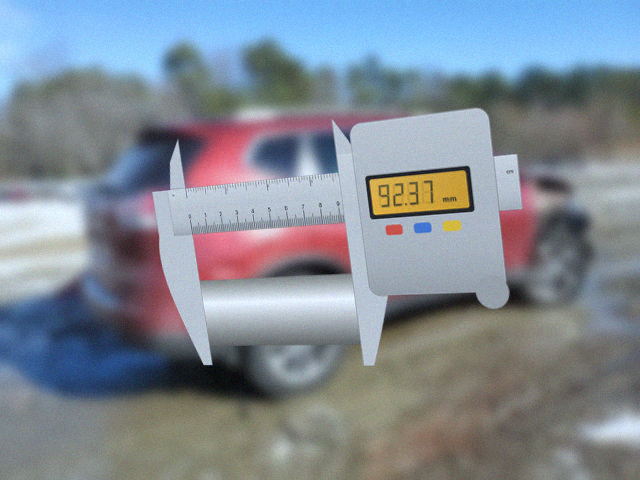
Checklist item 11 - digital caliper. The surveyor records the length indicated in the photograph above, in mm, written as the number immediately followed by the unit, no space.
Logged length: 92.37mm
